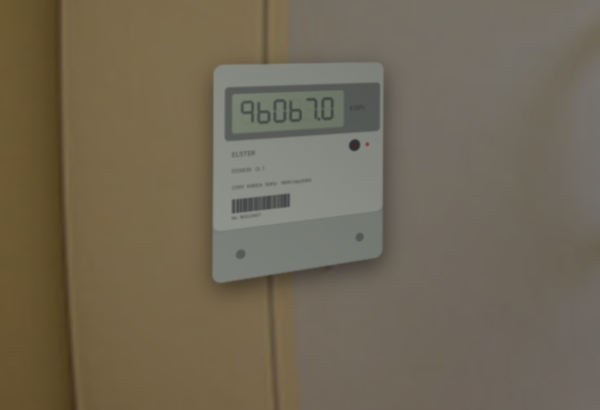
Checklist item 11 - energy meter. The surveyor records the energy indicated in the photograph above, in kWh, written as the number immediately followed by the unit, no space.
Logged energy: 96067.0kWh
